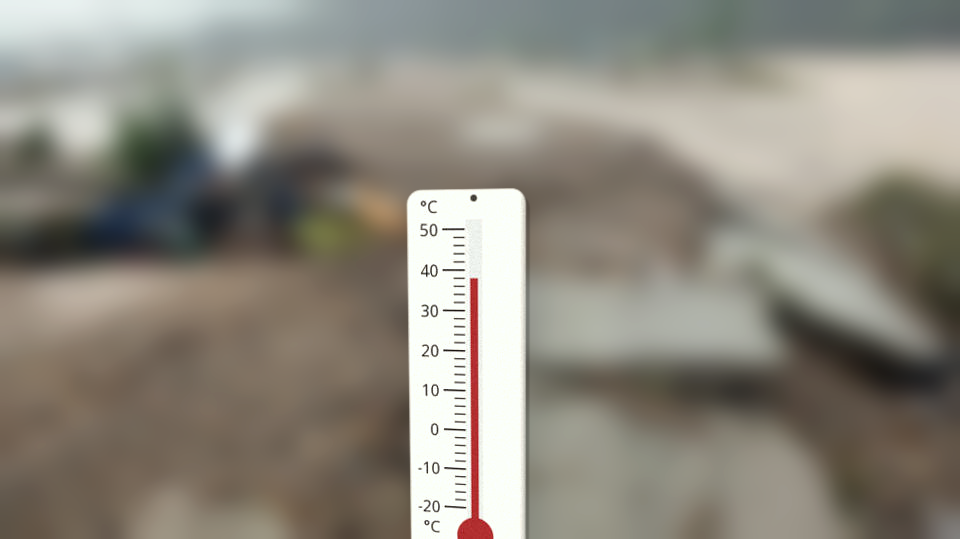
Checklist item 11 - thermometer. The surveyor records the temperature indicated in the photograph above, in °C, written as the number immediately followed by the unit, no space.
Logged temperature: 38°C
